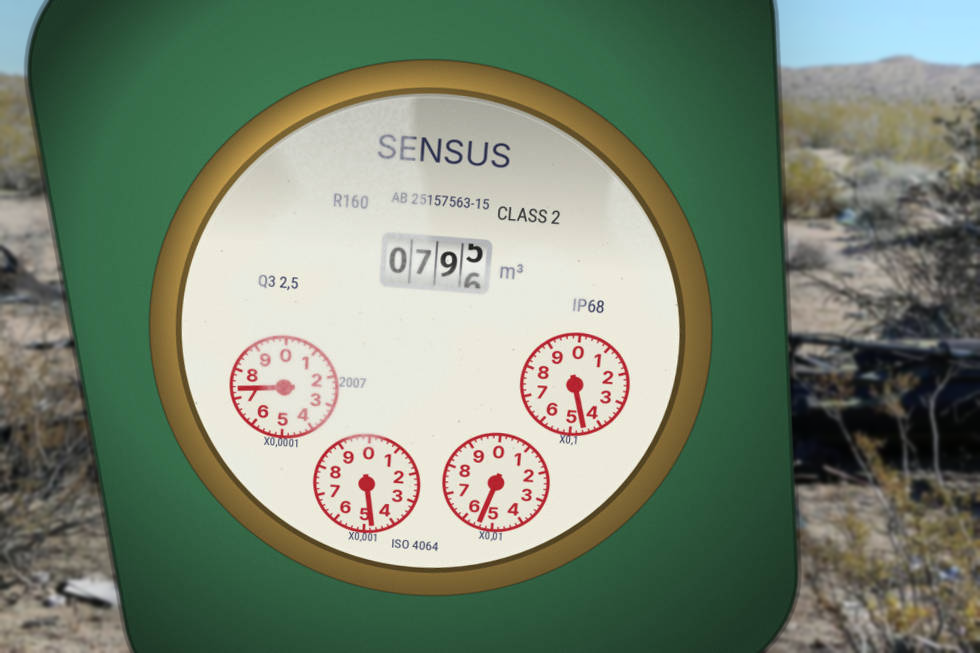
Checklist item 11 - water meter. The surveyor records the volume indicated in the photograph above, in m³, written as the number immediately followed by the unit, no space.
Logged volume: 795.4547m³
